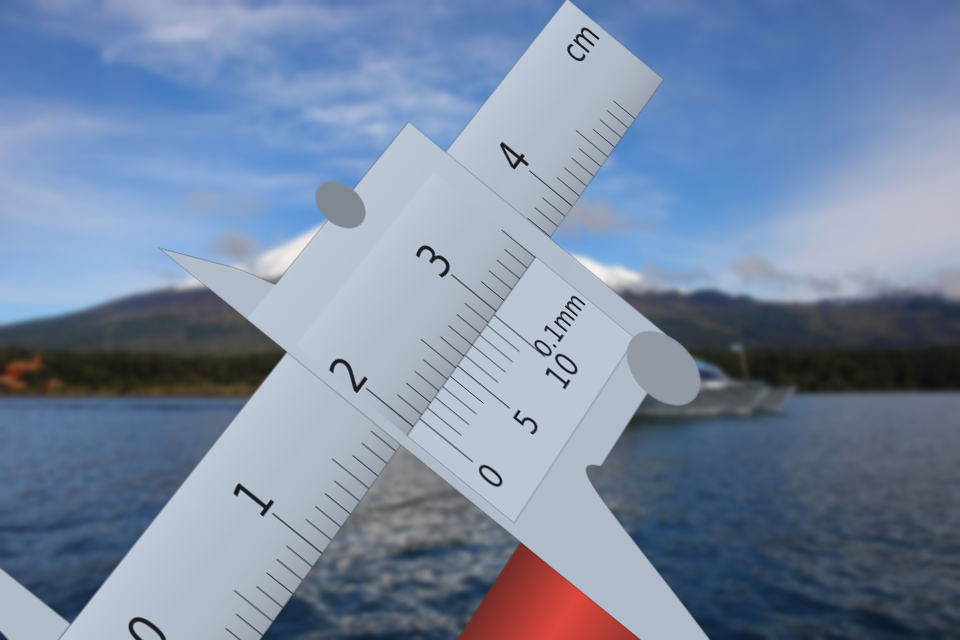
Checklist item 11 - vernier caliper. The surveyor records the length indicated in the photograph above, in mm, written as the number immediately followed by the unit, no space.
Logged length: 20.7mm
